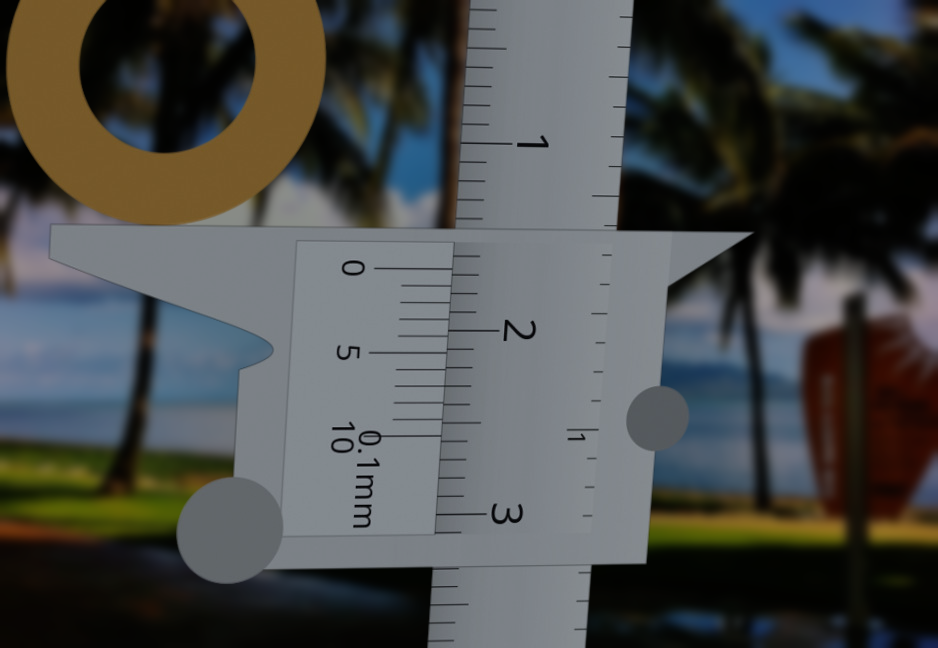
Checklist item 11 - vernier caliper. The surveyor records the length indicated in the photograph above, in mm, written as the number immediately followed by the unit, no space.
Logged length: 16.7mm
